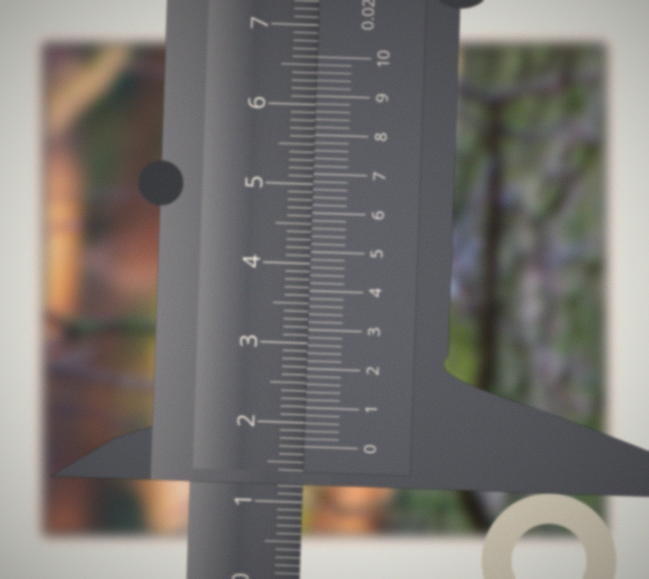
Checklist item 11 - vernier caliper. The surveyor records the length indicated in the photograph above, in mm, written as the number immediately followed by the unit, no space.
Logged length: 17.0mm
